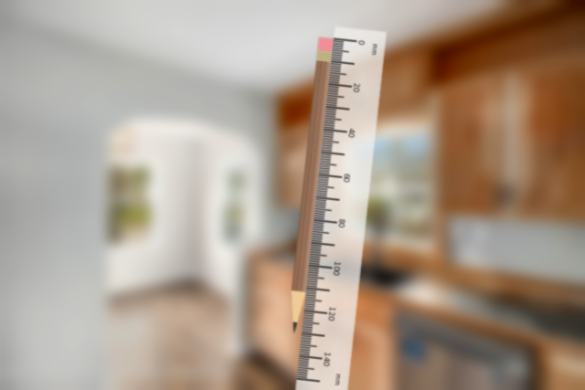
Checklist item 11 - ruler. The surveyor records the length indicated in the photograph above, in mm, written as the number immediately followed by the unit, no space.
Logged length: 130mm
